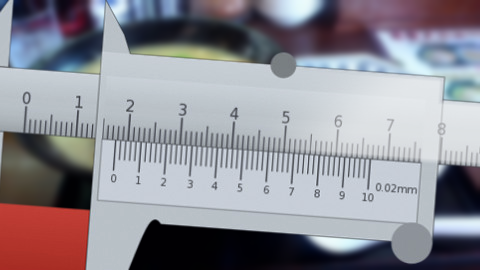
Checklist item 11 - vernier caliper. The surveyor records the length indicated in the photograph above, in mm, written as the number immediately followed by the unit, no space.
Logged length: 17.6mm
